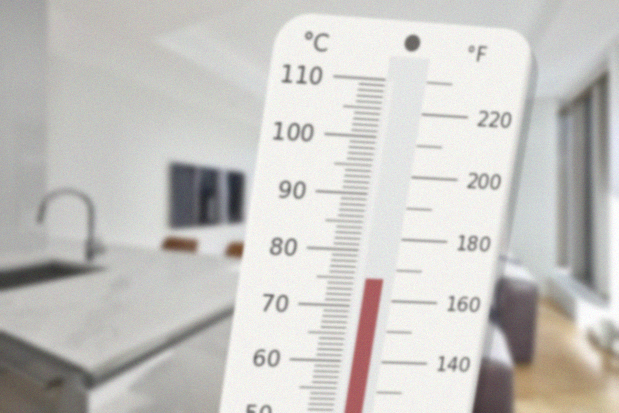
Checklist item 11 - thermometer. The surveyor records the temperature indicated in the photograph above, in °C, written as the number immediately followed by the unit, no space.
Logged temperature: 75°C
